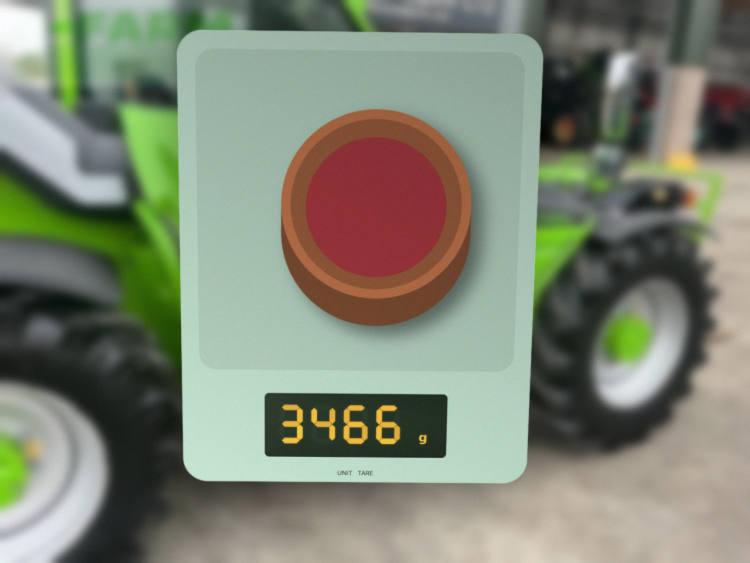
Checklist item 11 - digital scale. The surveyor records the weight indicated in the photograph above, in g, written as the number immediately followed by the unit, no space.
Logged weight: 3466g
